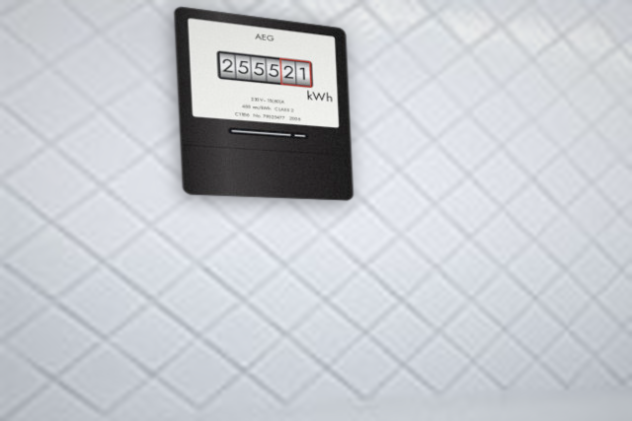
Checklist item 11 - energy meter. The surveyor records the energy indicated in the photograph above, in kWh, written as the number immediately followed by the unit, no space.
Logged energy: 2555.21kWh
